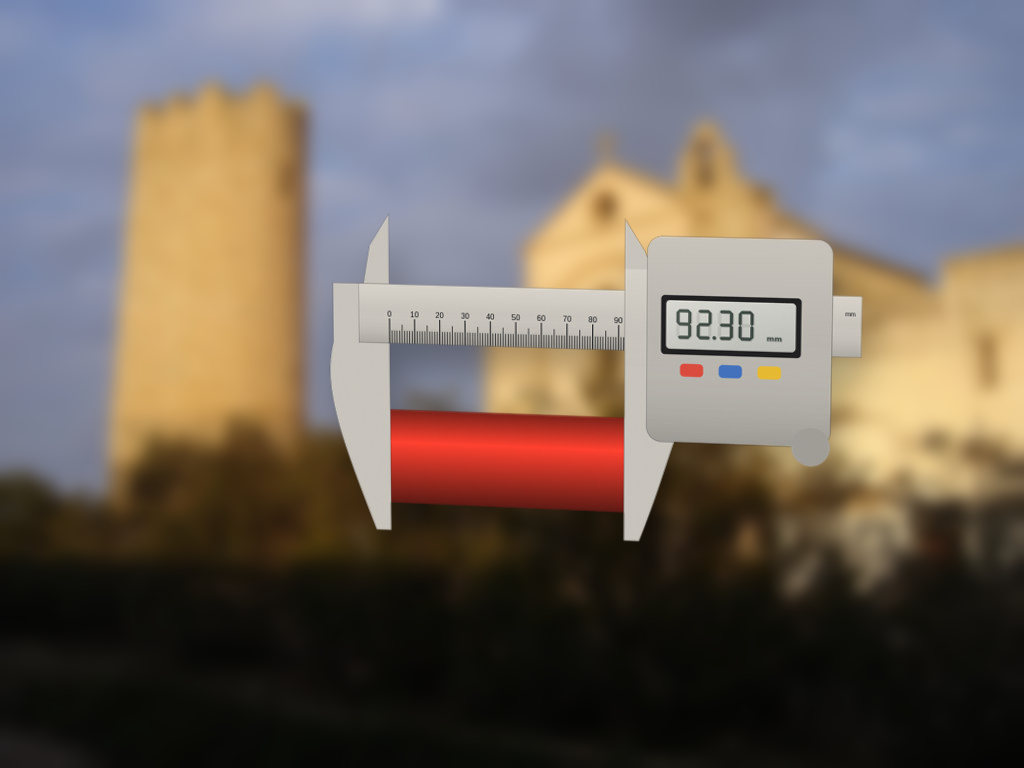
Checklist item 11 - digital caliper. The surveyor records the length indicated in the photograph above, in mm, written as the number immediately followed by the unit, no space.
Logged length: 92.30mm
